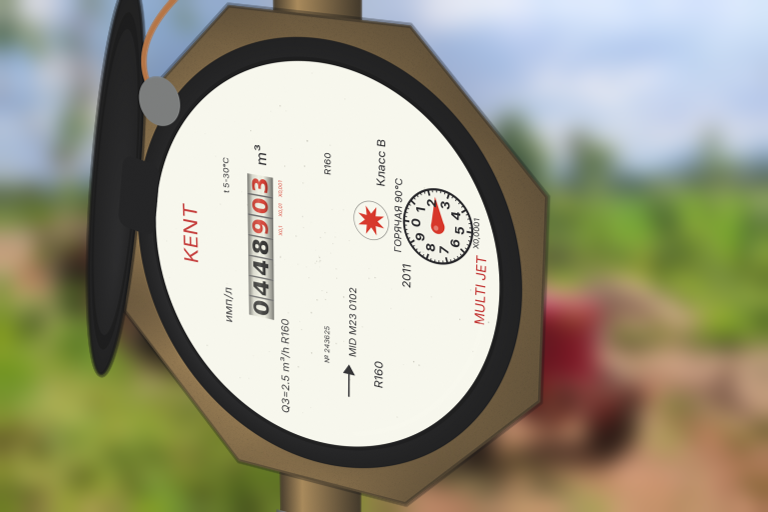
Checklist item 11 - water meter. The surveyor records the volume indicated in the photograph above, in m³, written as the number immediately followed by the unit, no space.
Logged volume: 448.9032m³
